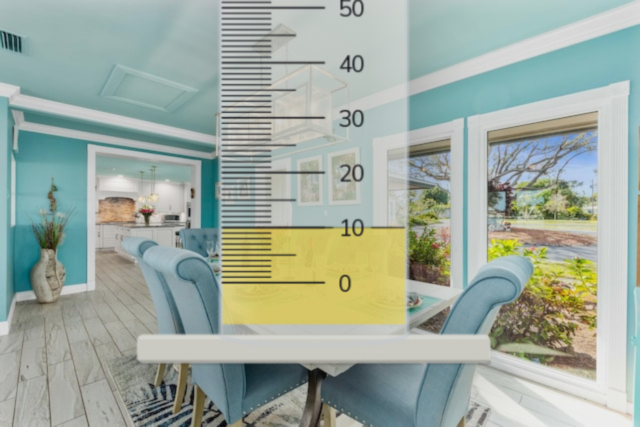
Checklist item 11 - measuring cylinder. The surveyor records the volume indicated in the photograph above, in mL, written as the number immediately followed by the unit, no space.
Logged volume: 10mL
